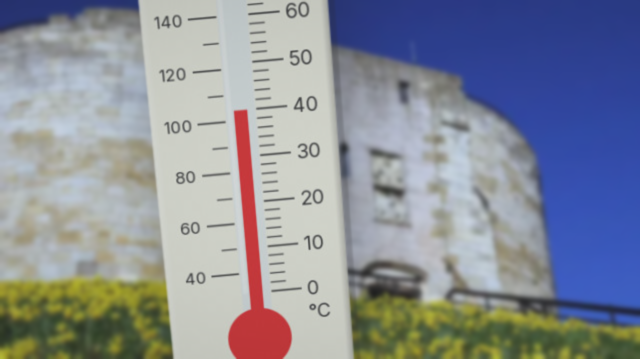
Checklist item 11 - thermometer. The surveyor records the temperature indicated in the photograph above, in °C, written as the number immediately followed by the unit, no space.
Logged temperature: 40°C
